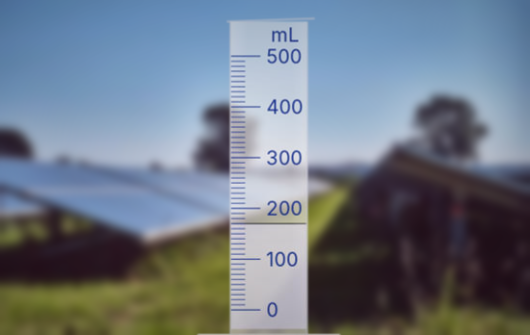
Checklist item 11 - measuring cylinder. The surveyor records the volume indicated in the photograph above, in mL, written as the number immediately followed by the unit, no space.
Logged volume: 170mL
